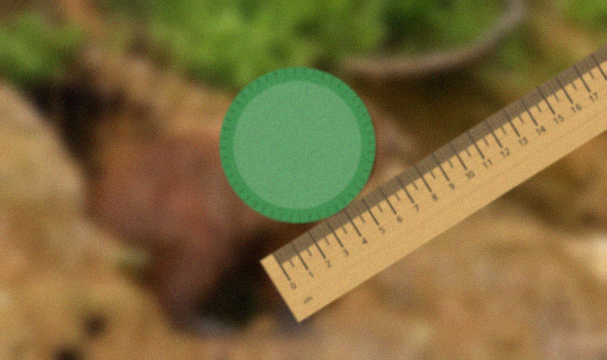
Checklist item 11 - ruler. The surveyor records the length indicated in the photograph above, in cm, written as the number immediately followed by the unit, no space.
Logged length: 7.5cm
